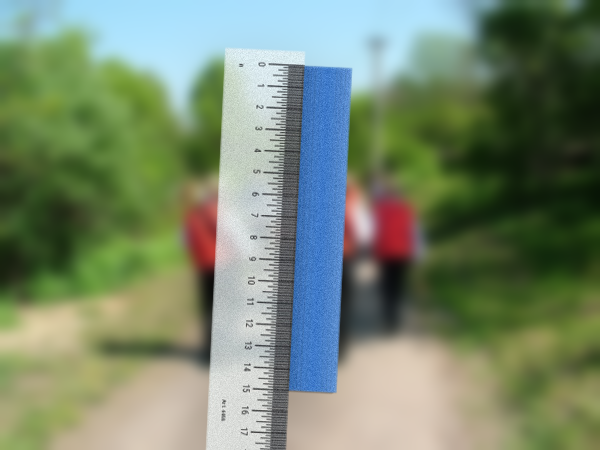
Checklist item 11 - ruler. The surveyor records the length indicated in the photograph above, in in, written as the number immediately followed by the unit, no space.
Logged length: 15in
